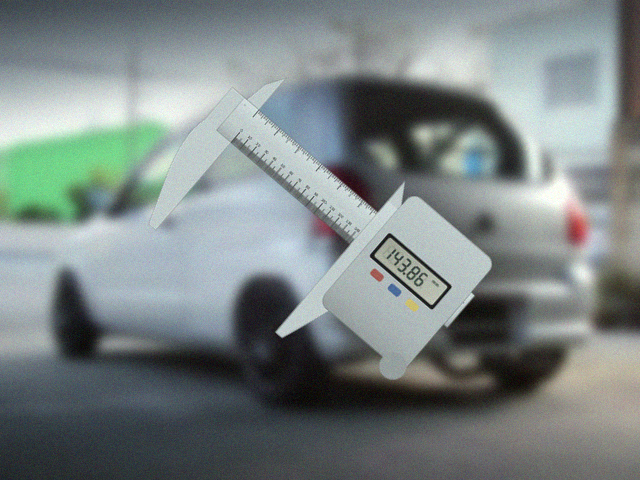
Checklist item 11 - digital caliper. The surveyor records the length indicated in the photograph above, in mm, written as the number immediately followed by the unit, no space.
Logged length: 143.86mm
